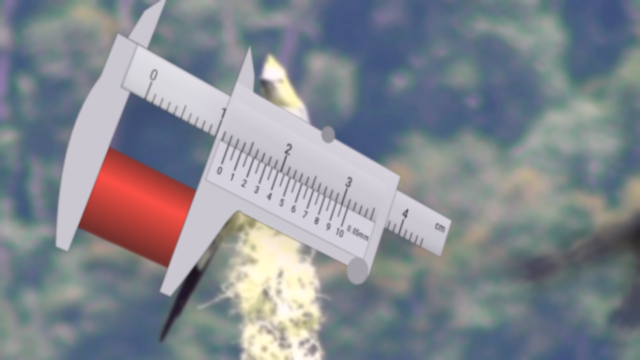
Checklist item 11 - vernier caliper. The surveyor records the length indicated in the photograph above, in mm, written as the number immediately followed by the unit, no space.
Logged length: 12.0mm
